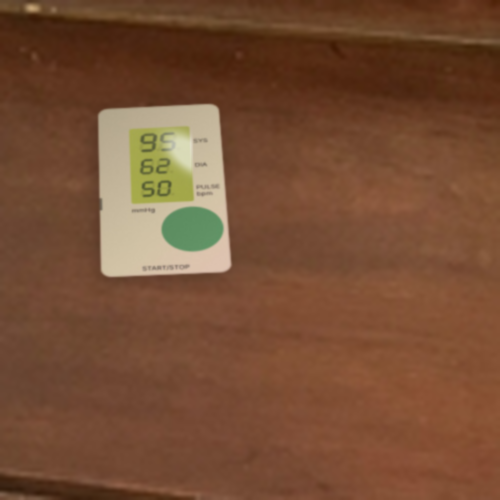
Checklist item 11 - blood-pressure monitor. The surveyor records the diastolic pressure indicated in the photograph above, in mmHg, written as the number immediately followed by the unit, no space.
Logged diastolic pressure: 62mmHg
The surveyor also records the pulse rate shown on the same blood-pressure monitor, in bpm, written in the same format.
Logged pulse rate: 50bpm
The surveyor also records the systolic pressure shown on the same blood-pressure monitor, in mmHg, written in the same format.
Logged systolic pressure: 95mmHg
